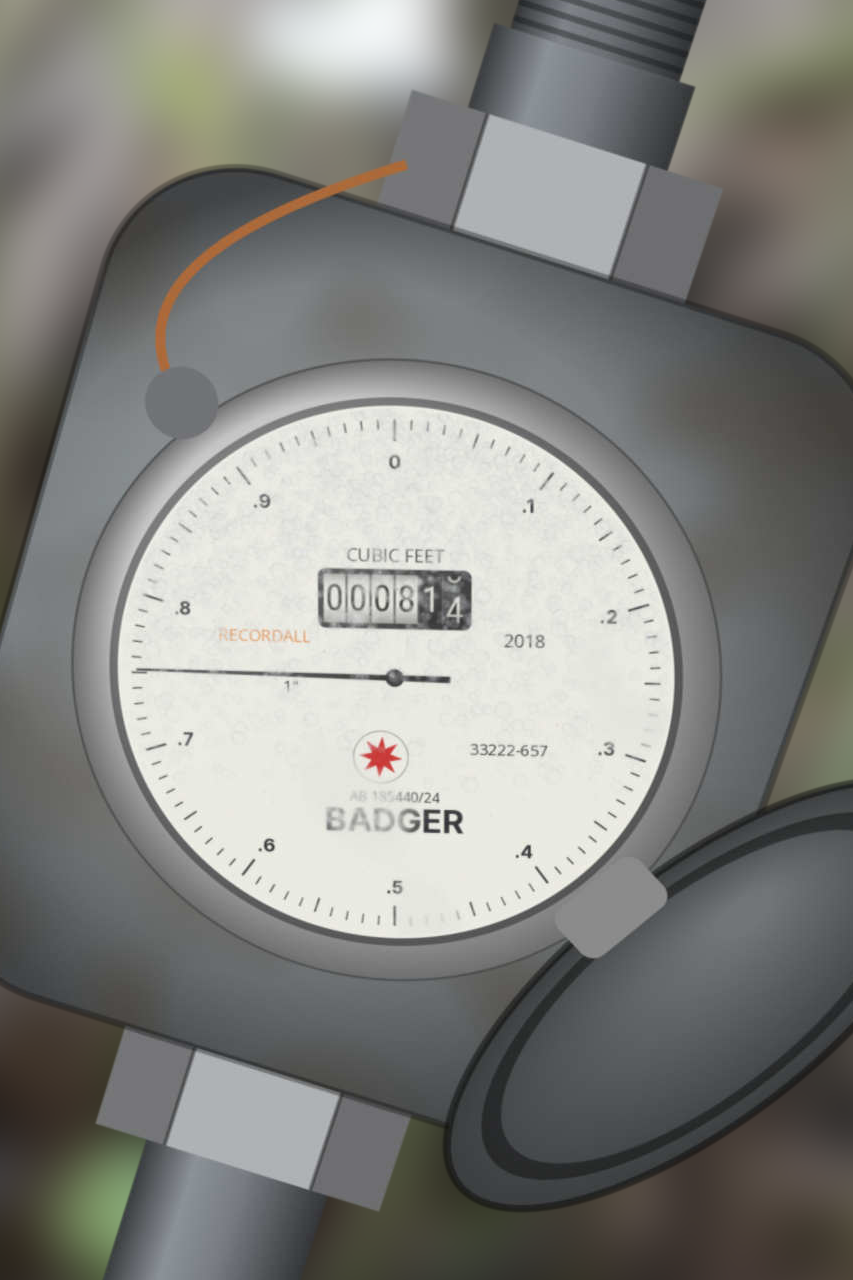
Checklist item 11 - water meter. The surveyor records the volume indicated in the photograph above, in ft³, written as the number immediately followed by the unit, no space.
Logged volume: 813.75ft³
